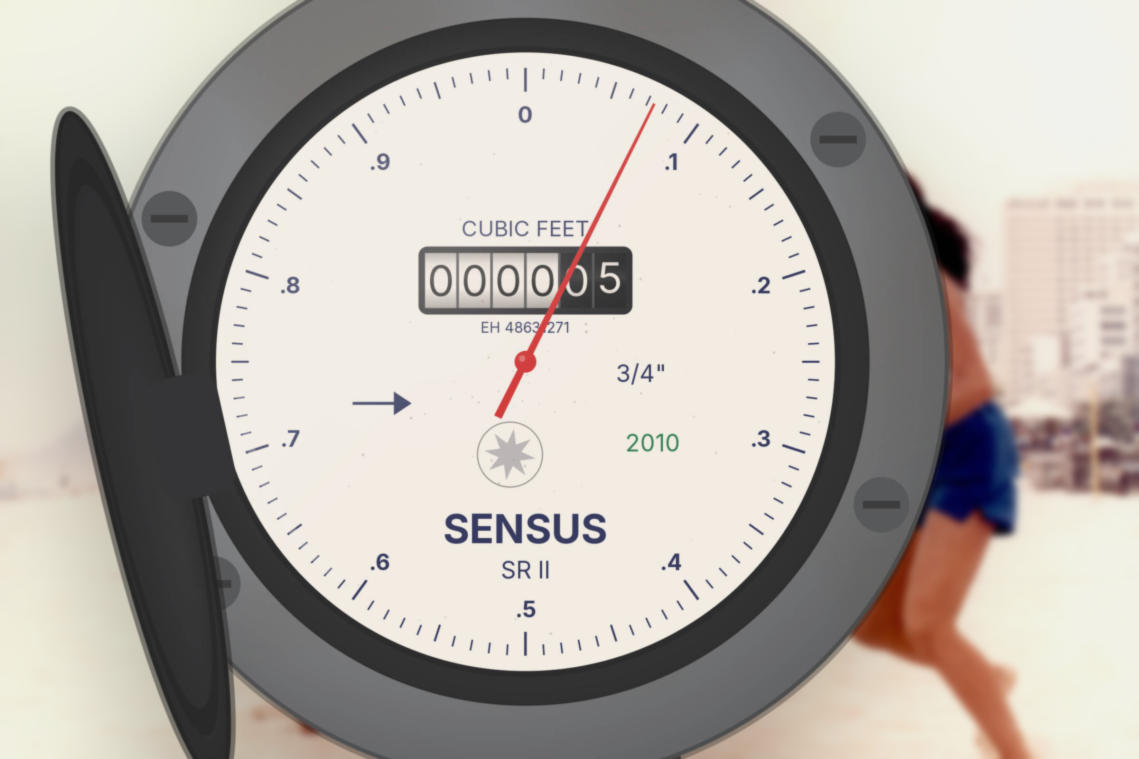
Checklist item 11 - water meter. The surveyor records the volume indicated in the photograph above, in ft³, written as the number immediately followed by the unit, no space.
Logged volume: 5.07ft³
